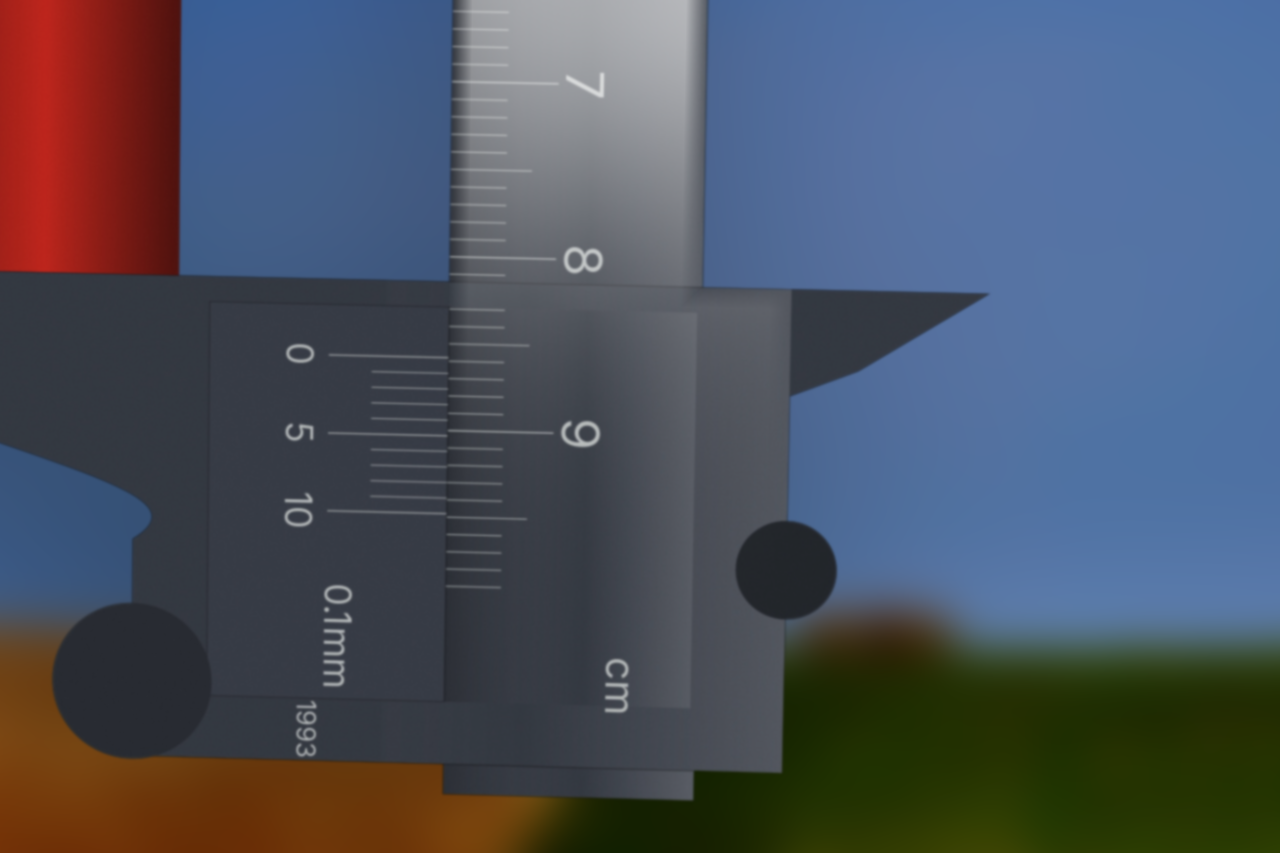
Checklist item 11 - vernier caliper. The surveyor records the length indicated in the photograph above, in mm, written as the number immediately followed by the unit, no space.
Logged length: 85.8mm
